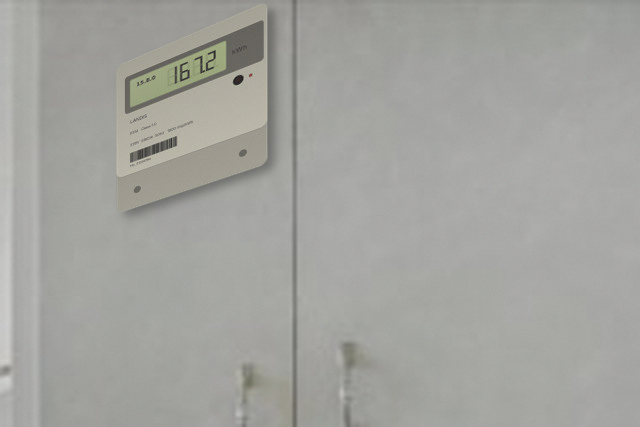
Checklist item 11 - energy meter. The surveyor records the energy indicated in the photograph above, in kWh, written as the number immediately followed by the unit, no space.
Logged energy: 167.2kWh
